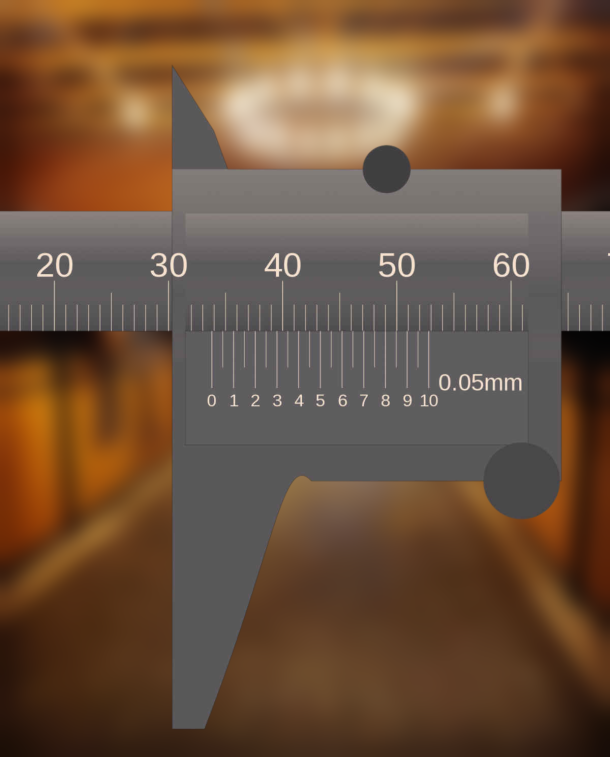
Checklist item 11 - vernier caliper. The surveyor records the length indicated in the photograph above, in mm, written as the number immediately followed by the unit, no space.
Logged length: 33.8mm
